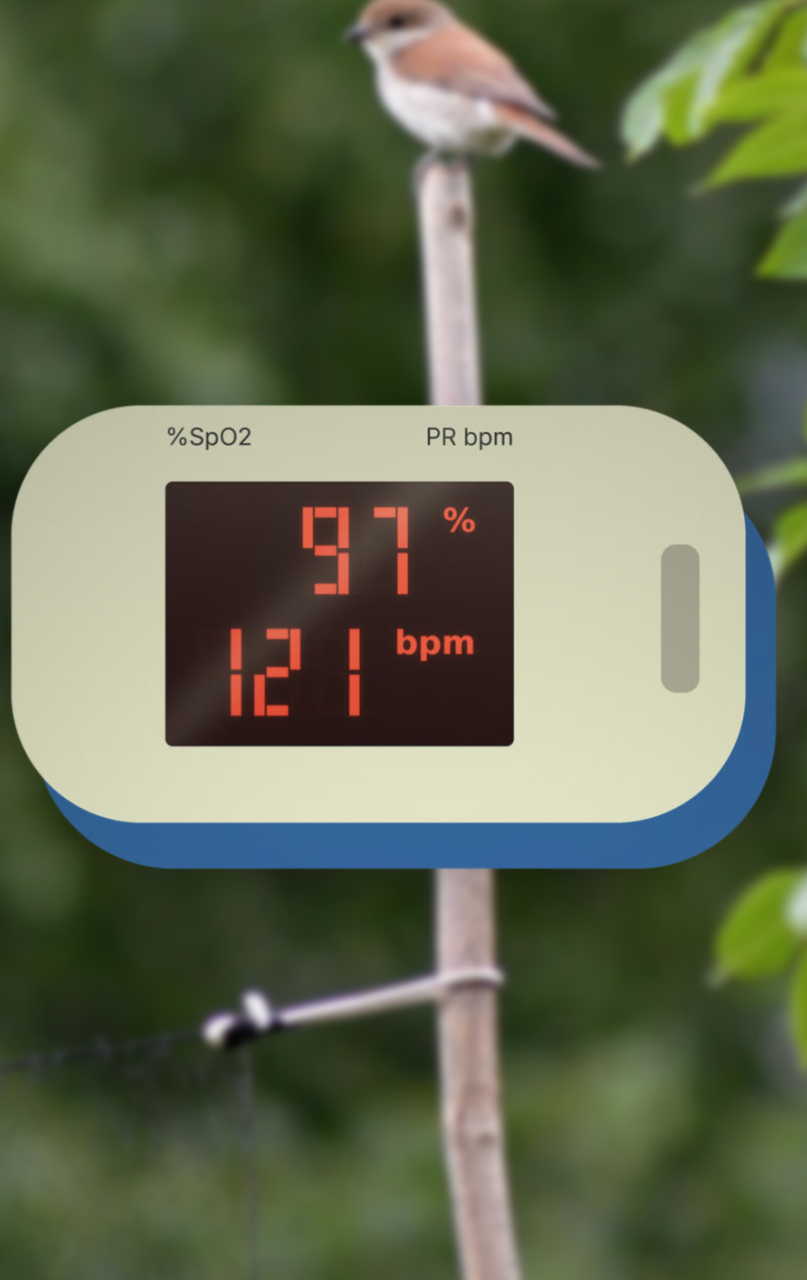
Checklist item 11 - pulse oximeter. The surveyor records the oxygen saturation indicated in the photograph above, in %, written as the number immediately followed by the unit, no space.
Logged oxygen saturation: 97%
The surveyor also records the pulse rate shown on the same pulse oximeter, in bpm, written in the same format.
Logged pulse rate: 121bpm
